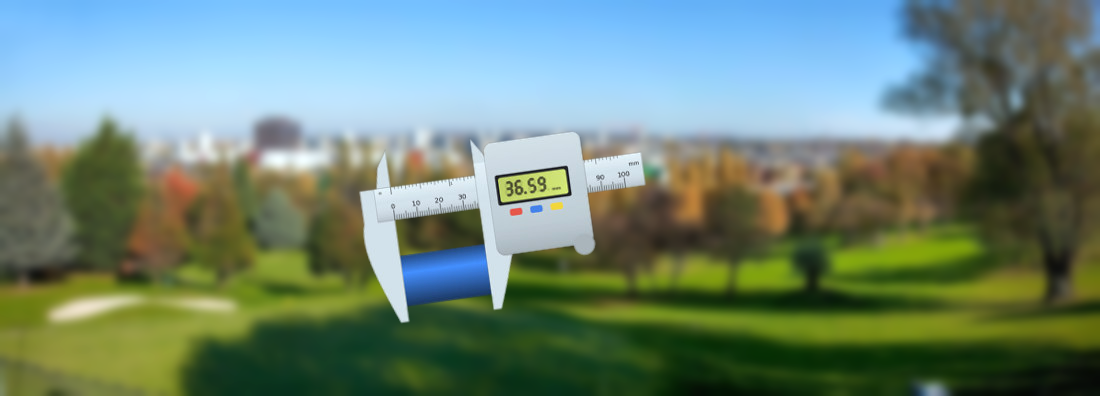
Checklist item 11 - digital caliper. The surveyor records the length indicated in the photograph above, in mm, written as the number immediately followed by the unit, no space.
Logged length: 36.59mm
